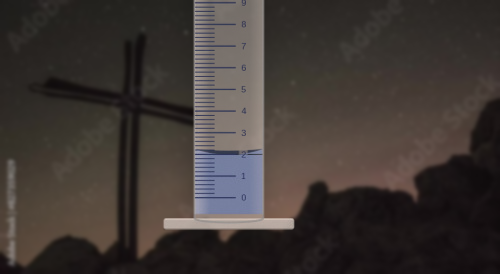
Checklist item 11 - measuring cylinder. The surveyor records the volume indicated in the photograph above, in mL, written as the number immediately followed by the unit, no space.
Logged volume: 2mL
